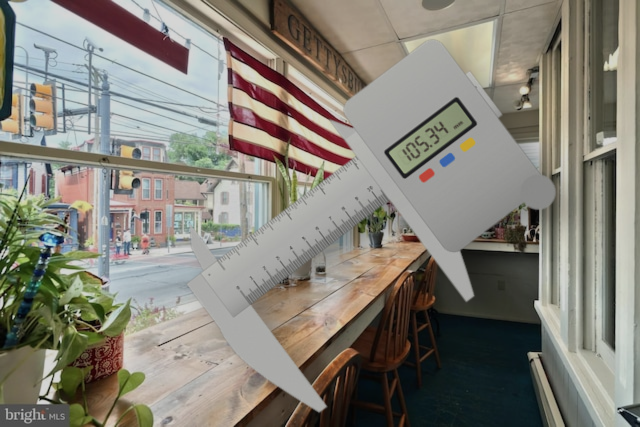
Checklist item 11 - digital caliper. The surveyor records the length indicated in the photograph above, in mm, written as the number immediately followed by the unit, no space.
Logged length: 105.34mm
